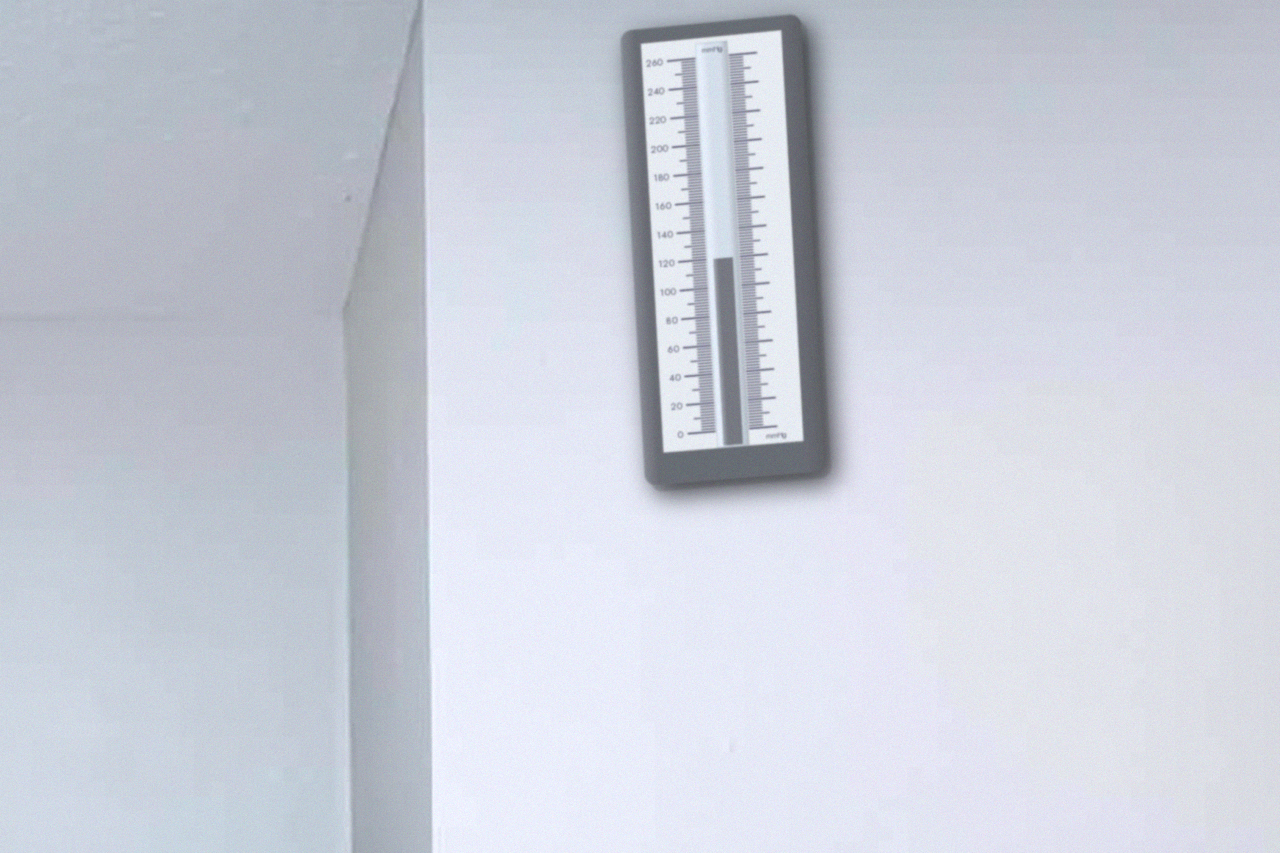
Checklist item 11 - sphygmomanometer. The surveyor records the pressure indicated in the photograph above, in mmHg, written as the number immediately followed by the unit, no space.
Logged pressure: 120mmHg
